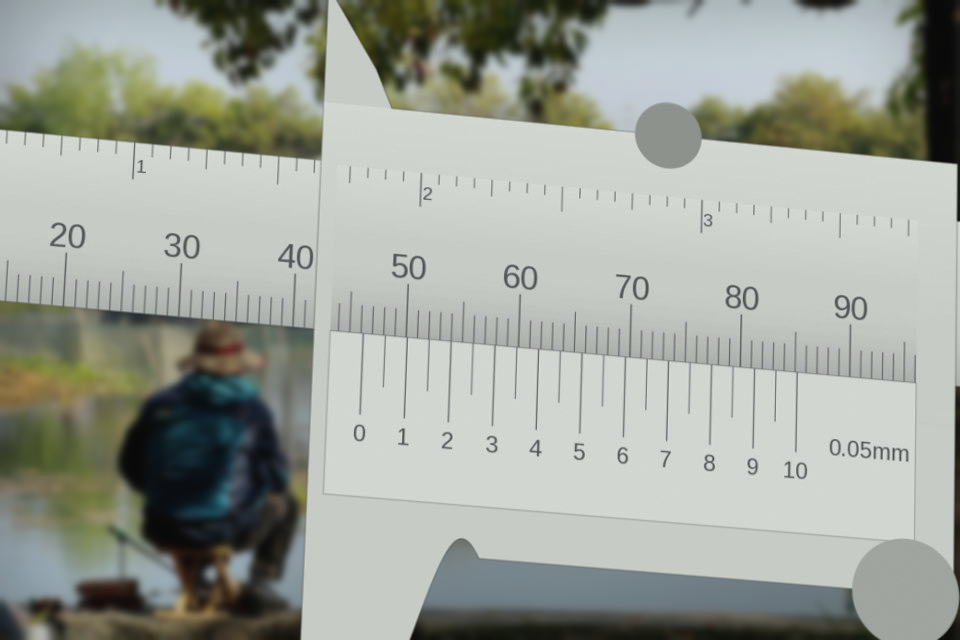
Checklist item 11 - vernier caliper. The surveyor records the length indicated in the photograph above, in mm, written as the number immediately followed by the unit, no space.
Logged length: 46.2mm
